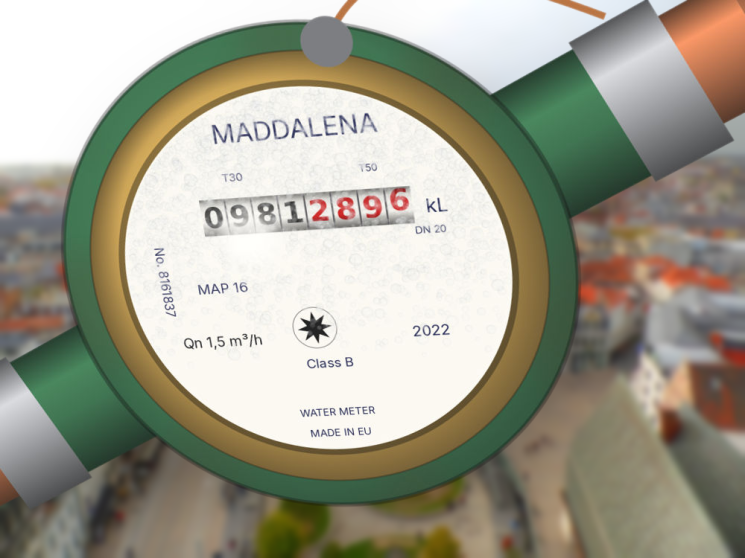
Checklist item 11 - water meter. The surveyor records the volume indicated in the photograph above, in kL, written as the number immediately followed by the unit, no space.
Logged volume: 981.2896kL
